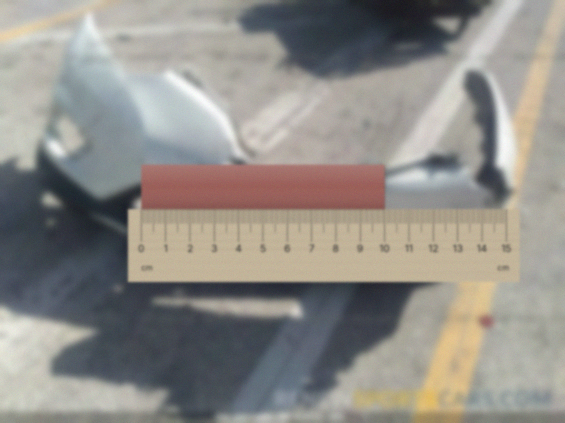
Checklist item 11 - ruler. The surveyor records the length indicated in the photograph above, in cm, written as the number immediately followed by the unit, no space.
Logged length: 10cm
